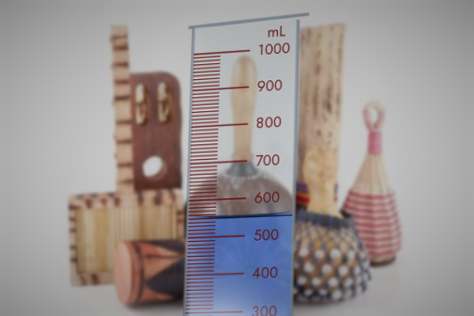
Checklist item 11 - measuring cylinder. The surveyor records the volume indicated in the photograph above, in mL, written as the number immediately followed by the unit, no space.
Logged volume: 550mL
